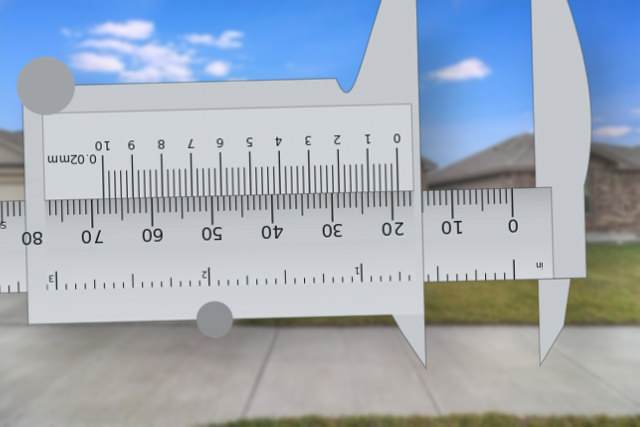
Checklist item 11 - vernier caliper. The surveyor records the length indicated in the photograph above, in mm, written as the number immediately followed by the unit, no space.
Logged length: 19.0mm
